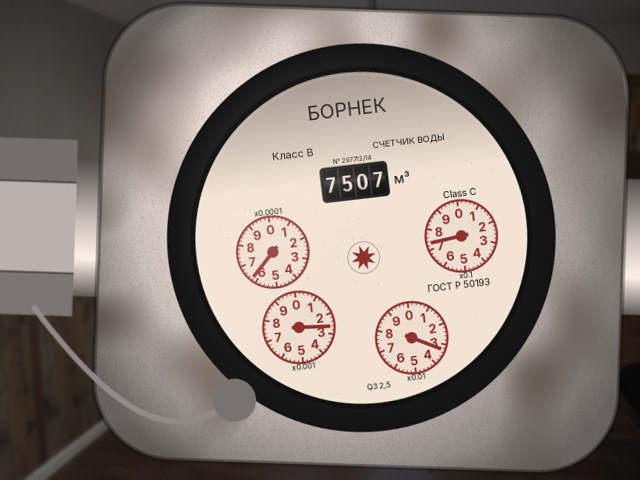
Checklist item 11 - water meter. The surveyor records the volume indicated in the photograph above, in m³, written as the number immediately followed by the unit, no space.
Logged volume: 7507.7326m³
